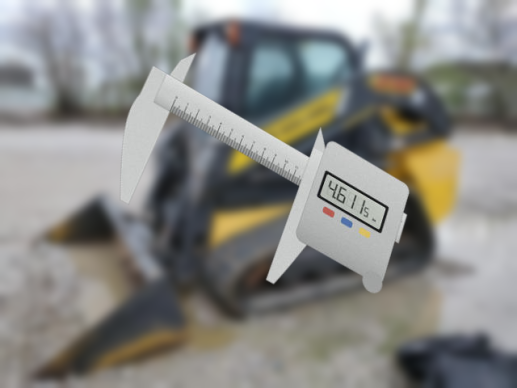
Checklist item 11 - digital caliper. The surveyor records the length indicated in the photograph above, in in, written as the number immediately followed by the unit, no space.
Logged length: 4.6115in
